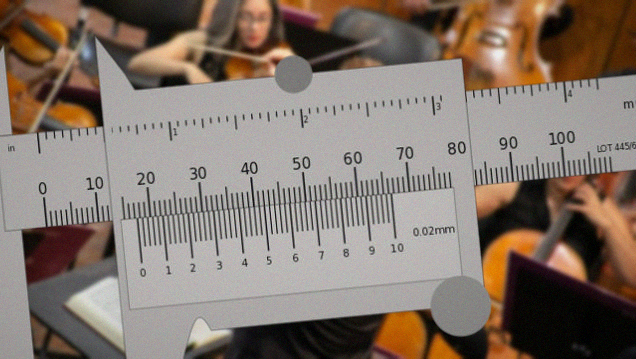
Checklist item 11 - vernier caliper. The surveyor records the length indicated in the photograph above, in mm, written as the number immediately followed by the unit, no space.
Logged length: 17.5mm
